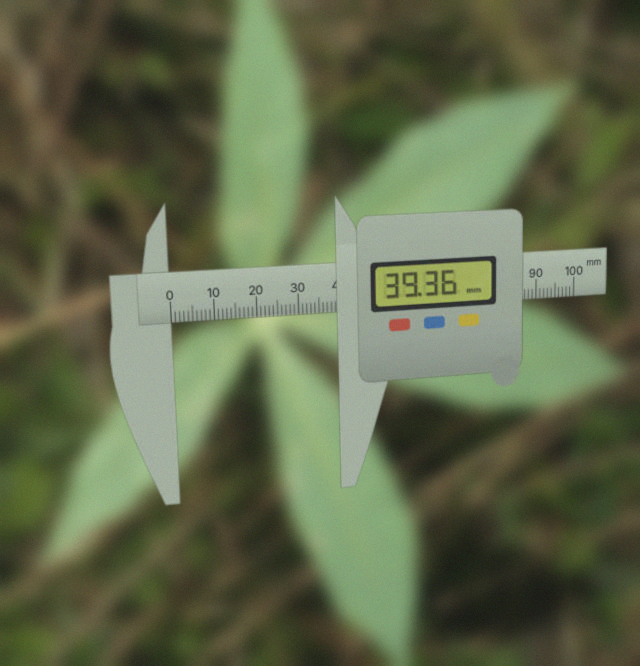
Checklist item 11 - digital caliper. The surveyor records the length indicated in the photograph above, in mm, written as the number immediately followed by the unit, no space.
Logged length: 39.36mm
